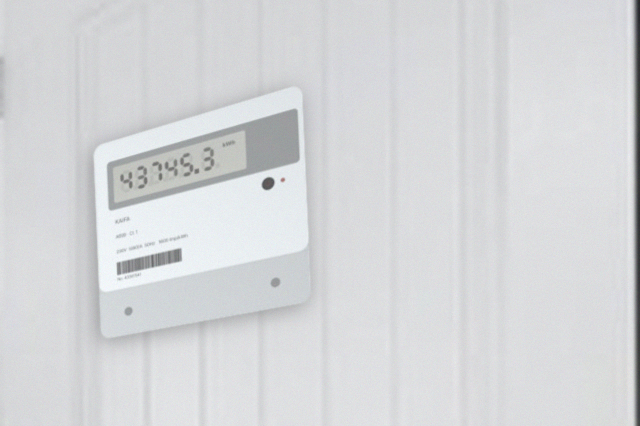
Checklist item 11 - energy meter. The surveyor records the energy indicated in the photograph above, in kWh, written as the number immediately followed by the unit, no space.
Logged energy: 43745.3kWh
